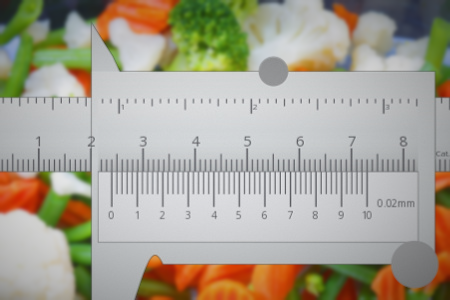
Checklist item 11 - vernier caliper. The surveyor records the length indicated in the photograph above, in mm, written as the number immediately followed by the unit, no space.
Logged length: 24.0mm
